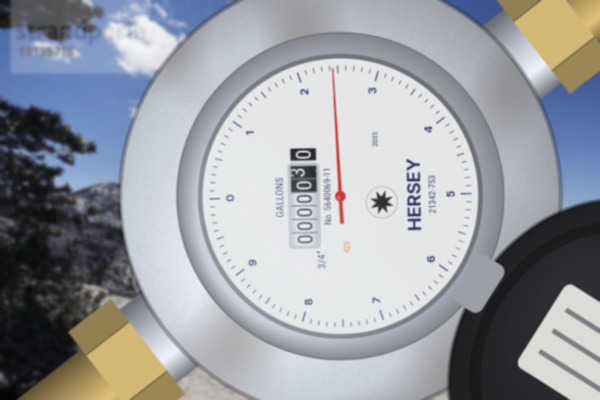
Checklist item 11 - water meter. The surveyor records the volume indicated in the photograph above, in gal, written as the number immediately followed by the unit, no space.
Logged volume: 32.4gal
